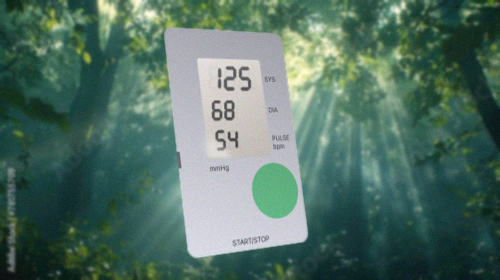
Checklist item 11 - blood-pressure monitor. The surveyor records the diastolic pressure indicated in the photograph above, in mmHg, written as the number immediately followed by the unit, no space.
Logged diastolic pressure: 68mmHg
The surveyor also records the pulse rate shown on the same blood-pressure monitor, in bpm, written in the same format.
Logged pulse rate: 54bpm
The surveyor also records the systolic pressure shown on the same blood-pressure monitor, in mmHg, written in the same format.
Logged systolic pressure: 125mmHg
